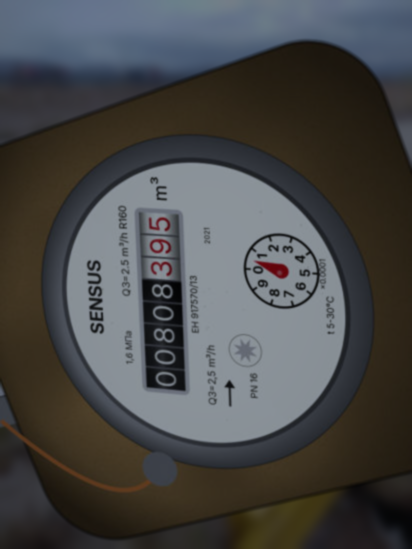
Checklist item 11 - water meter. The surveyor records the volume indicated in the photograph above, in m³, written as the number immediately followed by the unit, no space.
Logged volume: 808.3950m³
